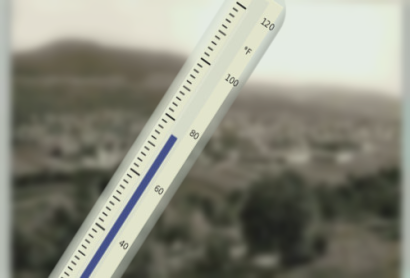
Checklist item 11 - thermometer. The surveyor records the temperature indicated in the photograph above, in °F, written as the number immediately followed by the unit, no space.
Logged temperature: 76°F
